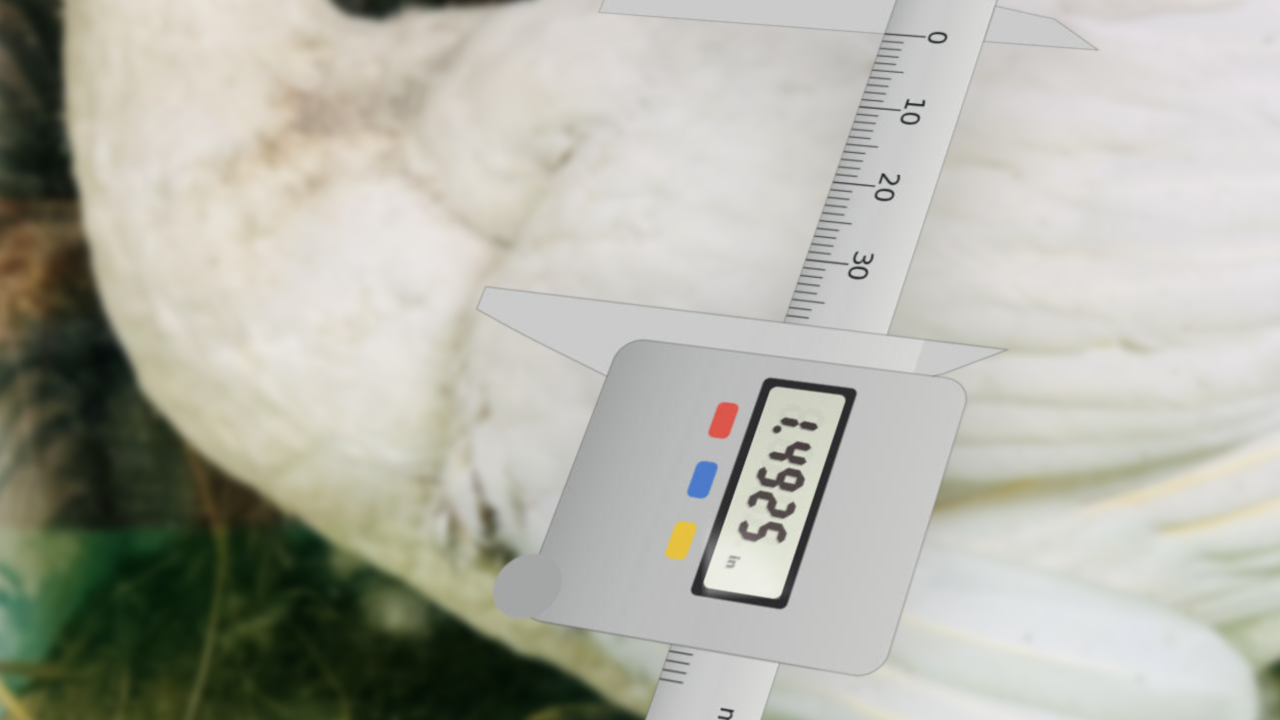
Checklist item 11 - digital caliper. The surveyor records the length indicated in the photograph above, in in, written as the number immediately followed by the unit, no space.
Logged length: 1.4925in
